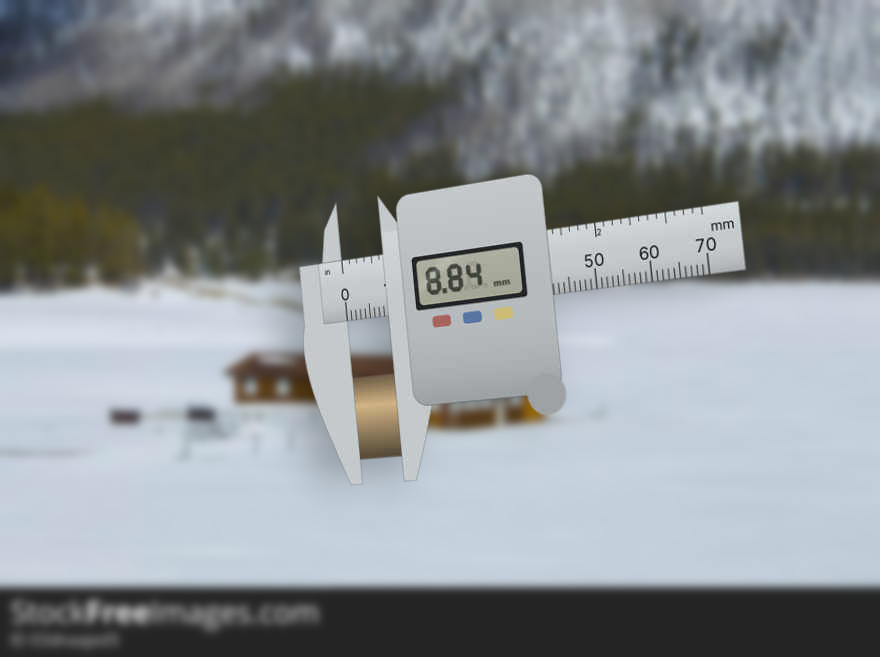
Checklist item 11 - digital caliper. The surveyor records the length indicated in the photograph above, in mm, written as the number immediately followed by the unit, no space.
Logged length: 8.84mm
